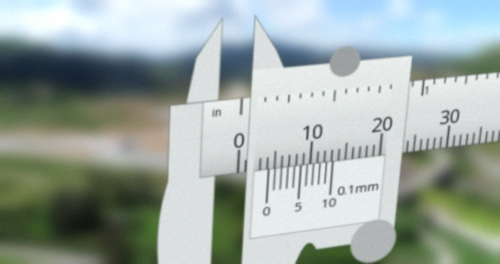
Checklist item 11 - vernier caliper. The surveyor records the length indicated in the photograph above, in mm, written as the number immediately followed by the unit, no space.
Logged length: 4.2mm
